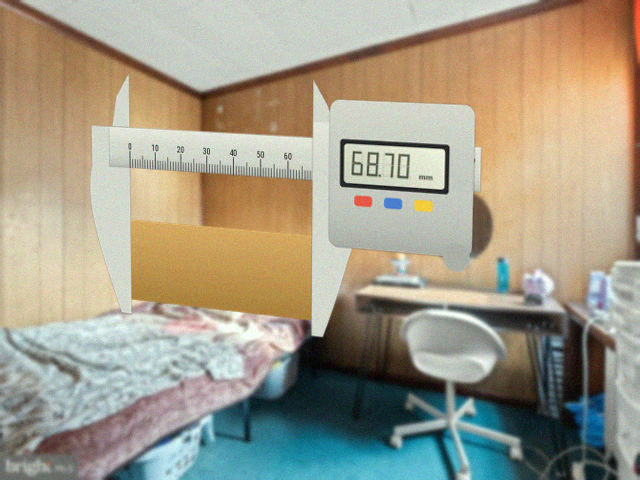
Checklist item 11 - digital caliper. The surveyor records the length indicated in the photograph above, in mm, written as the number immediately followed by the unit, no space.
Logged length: 68.70mm
